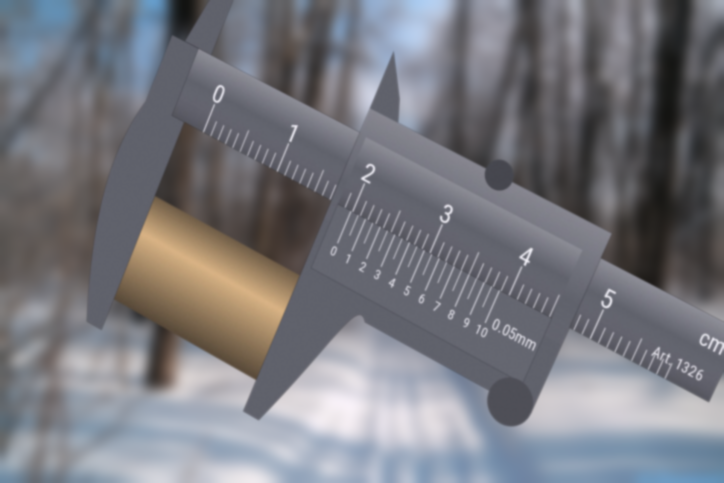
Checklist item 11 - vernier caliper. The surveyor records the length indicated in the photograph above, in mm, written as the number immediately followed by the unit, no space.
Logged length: 19.8mm
